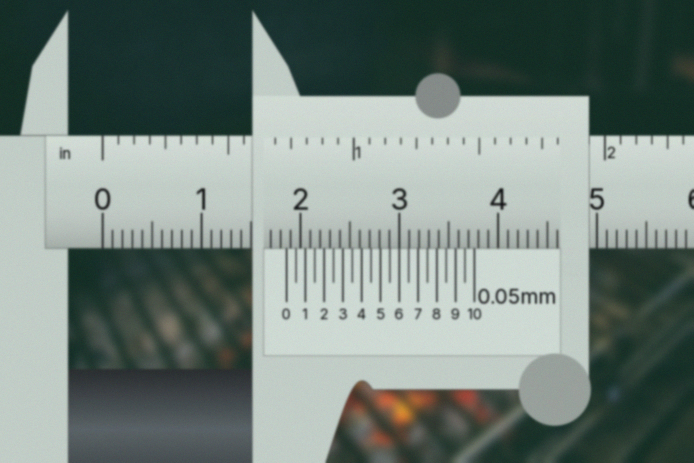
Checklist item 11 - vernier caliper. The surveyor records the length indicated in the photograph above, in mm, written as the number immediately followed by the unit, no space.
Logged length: 18.6mm
